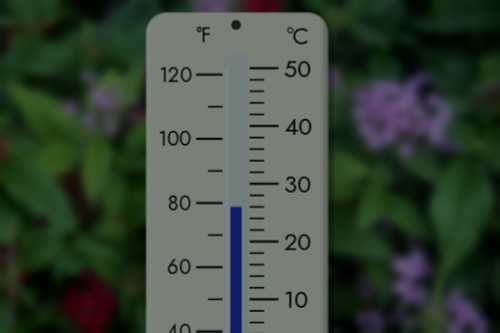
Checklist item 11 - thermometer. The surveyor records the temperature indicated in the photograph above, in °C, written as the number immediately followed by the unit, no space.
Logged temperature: 26°C
